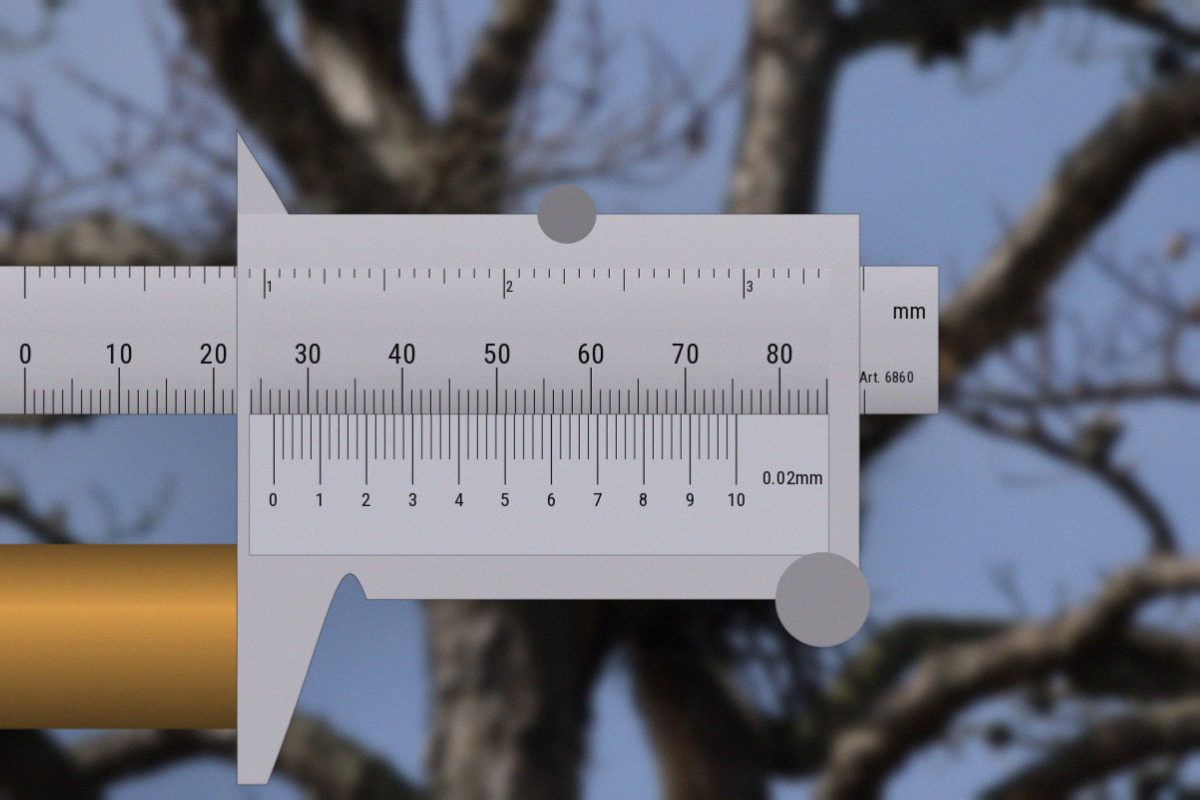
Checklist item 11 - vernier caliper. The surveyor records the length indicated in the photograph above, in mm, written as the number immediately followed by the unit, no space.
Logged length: 26.4mm
